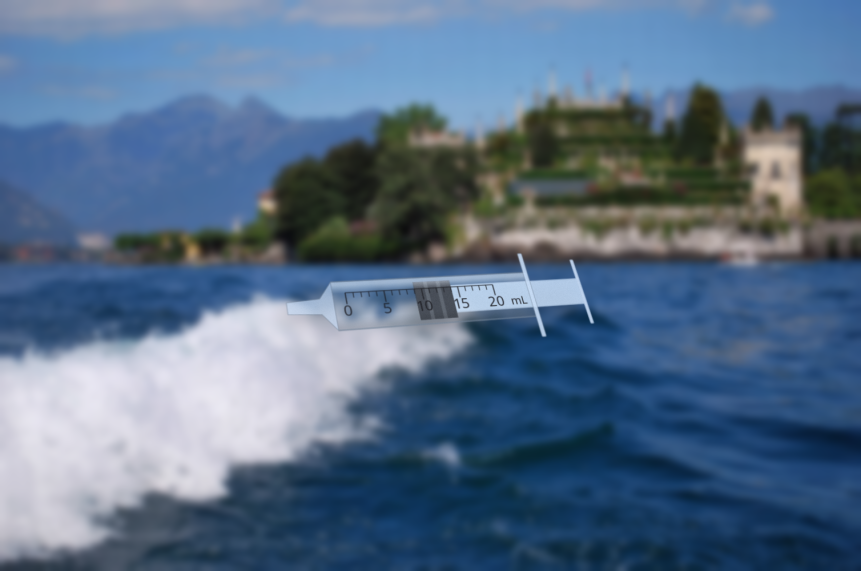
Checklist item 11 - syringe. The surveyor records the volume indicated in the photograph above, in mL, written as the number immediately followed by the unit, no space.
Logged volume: 9mL
